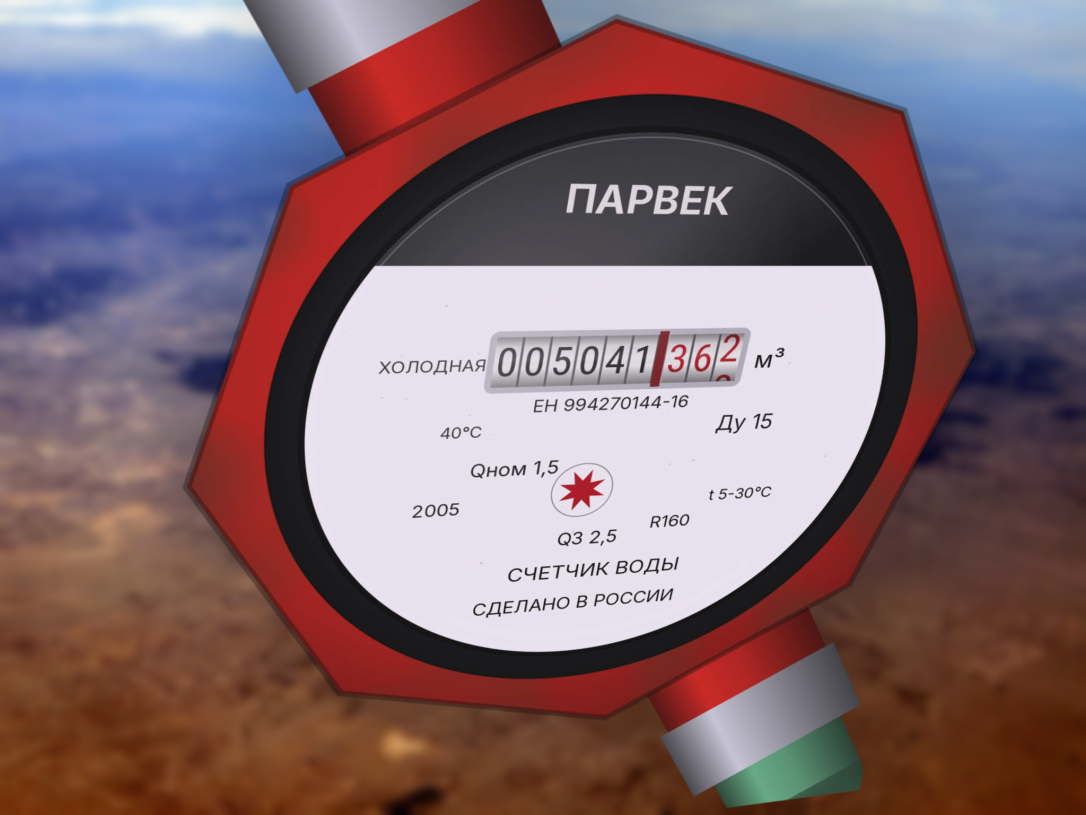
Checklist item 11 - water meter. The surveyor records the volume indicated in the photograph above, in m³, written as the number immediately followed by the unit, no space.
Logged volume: 5041.362m³
